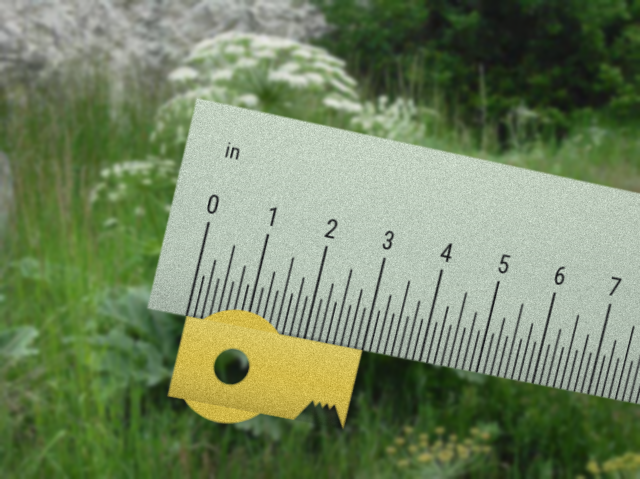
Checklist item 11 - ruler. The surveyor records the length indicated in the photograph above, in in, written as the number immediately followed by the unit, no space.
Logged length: 3in
